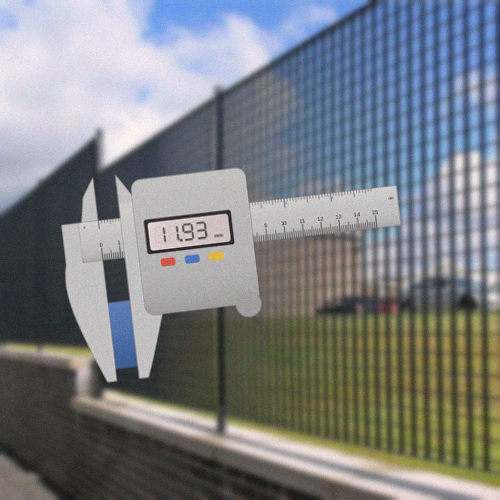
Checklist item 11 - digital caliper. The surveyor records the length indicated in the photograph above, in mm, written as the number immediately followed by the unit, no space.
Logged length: 11.93mm
